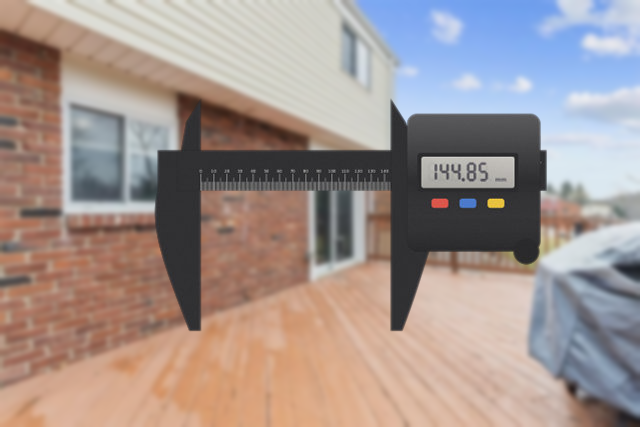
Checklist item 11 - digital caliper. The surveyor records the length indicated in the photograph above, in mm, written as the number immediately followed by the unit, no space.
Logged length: 144.85mm
